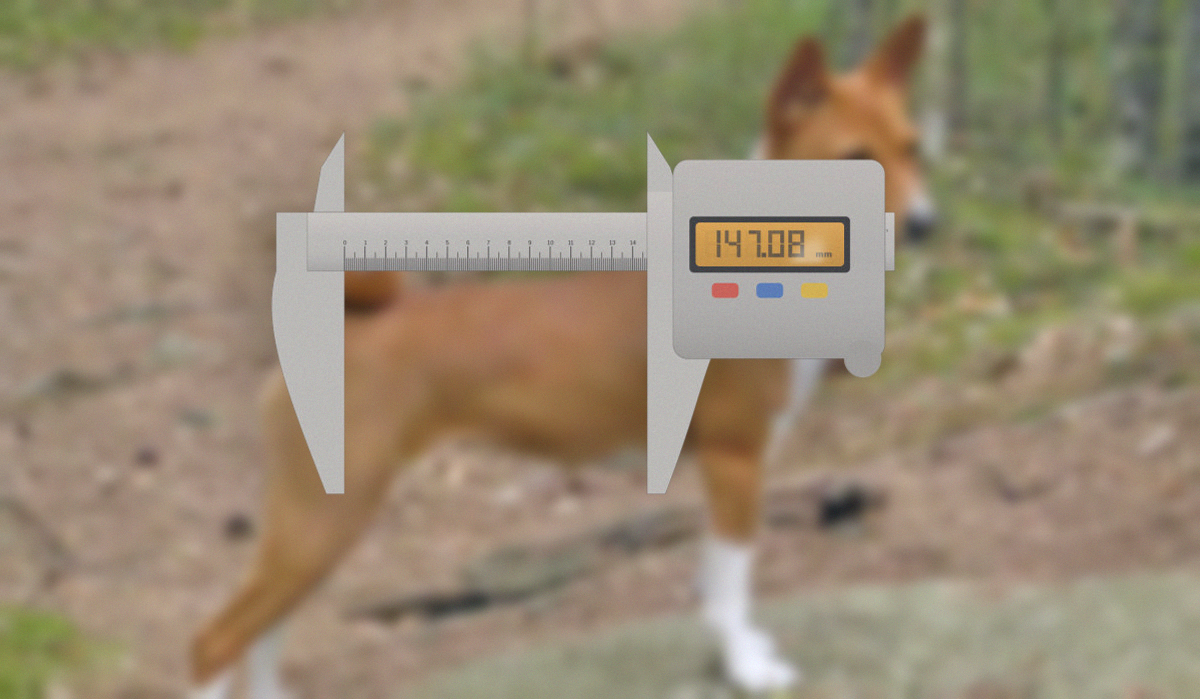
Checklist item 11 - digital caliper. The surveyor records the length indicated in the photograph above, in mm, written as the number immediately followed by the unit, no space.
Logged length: 147.08mm
